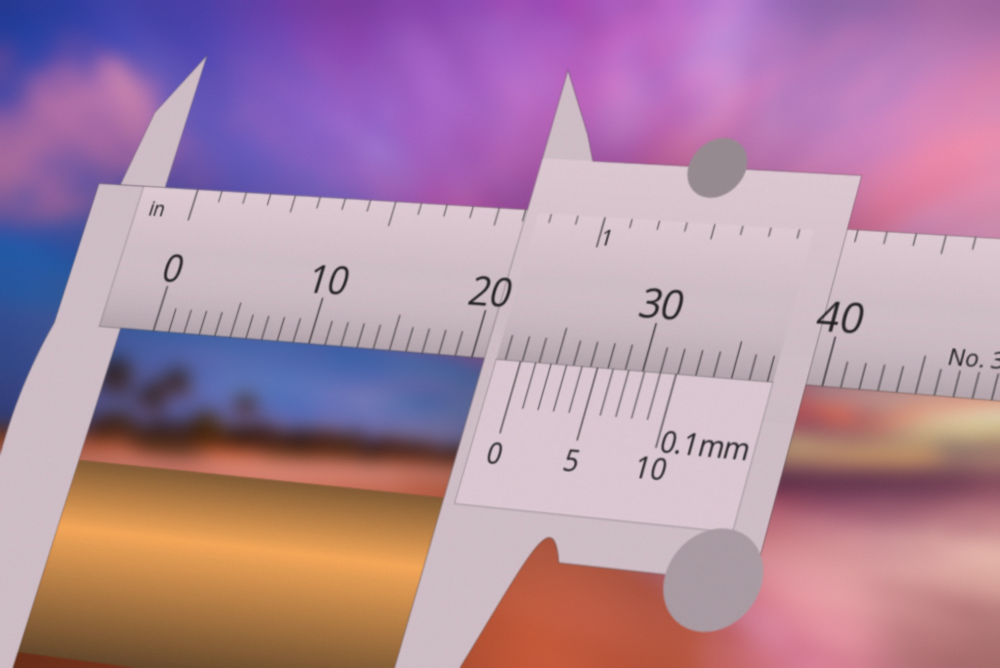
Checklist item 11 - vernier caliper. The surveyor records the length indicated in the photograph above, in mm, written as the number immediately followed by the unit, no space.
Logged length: 22.9mm
